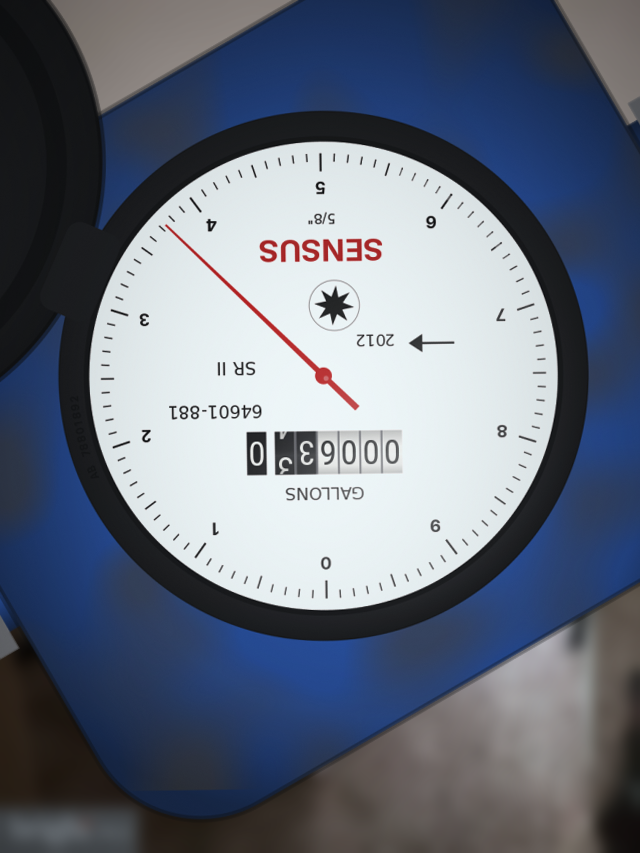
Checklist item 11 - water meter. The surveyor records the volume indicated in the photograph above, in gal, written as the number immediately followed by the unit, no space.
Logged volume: 6333.7gal
